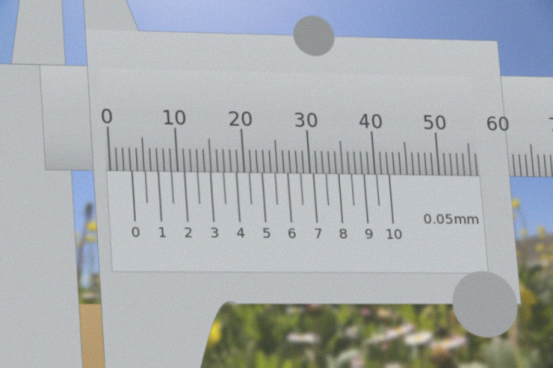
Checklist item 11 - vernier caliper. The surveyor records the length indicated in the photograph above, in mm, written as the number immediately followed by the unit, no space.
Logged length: 3.2mm
